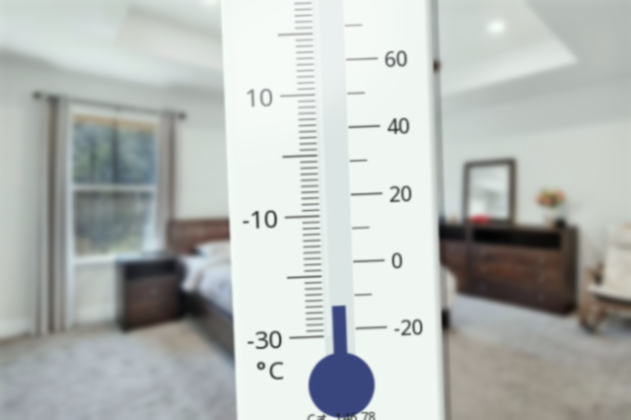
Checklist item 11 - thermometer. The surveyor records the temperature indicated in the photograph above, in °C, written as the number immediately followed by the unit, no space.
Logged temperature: -25°C
